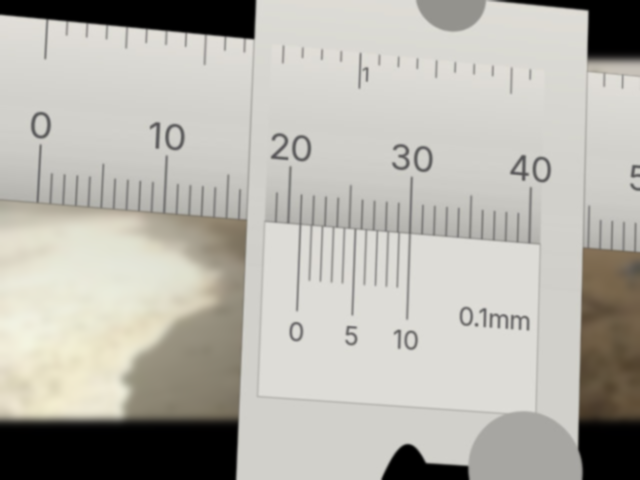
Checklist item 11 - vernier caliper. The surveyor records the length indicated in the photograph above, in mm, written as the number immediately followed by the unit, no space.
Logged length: 21.0mm
